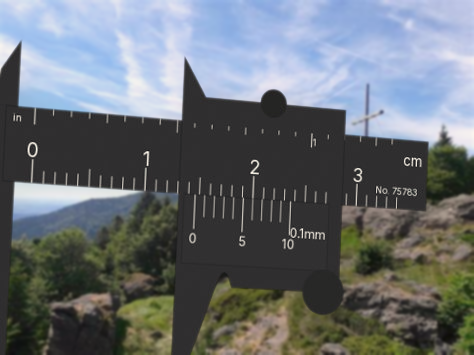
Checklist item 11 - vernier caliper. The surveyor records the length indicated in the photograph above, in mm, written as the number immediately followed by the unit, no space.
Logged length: 14.6mm
